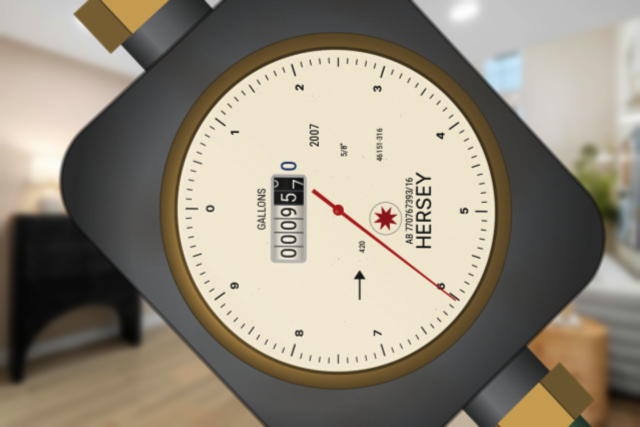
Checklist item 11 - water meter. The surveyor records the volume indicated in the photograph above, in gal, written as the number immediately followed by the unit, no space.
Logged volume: 9566.0gal
